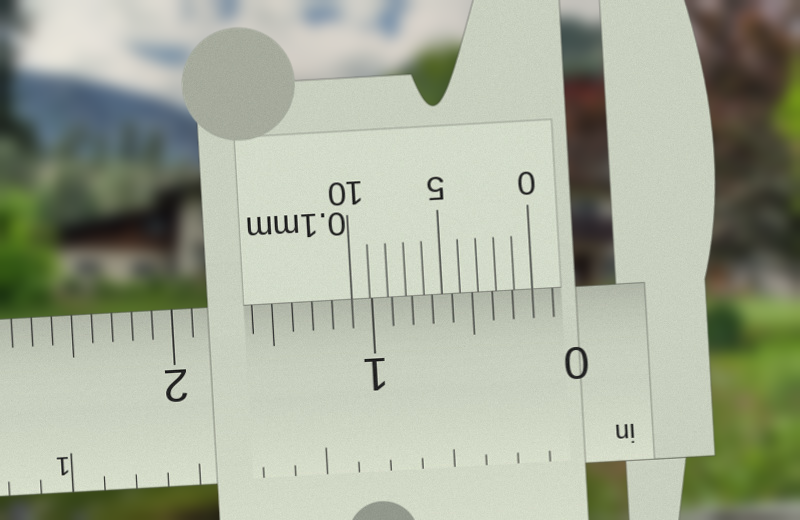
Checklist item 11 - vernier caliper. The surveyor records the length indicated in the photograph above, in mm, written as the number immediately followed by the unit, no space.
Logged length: 2.0mm
